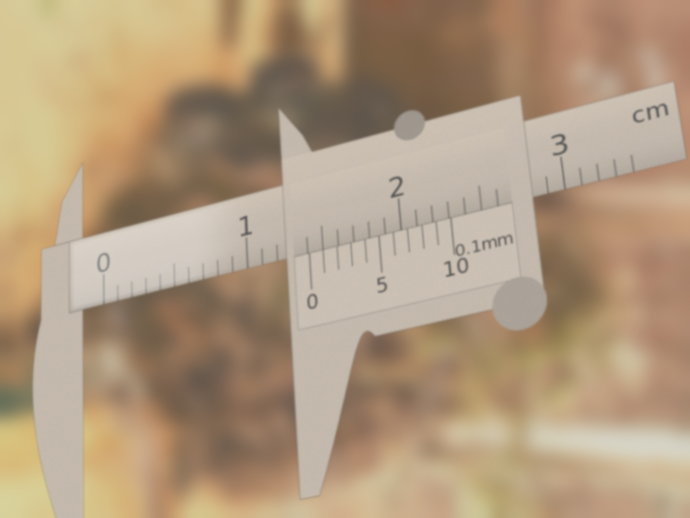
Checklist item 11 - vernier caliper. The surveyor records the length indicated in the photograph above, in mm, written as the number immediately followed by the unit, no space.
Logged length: 14.1mm
